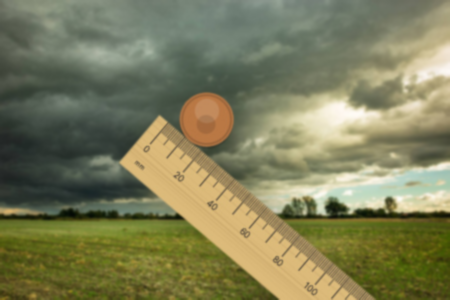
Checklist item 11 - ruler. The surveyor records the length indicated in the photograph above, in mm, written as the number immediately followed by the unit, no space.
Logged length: 25mm
